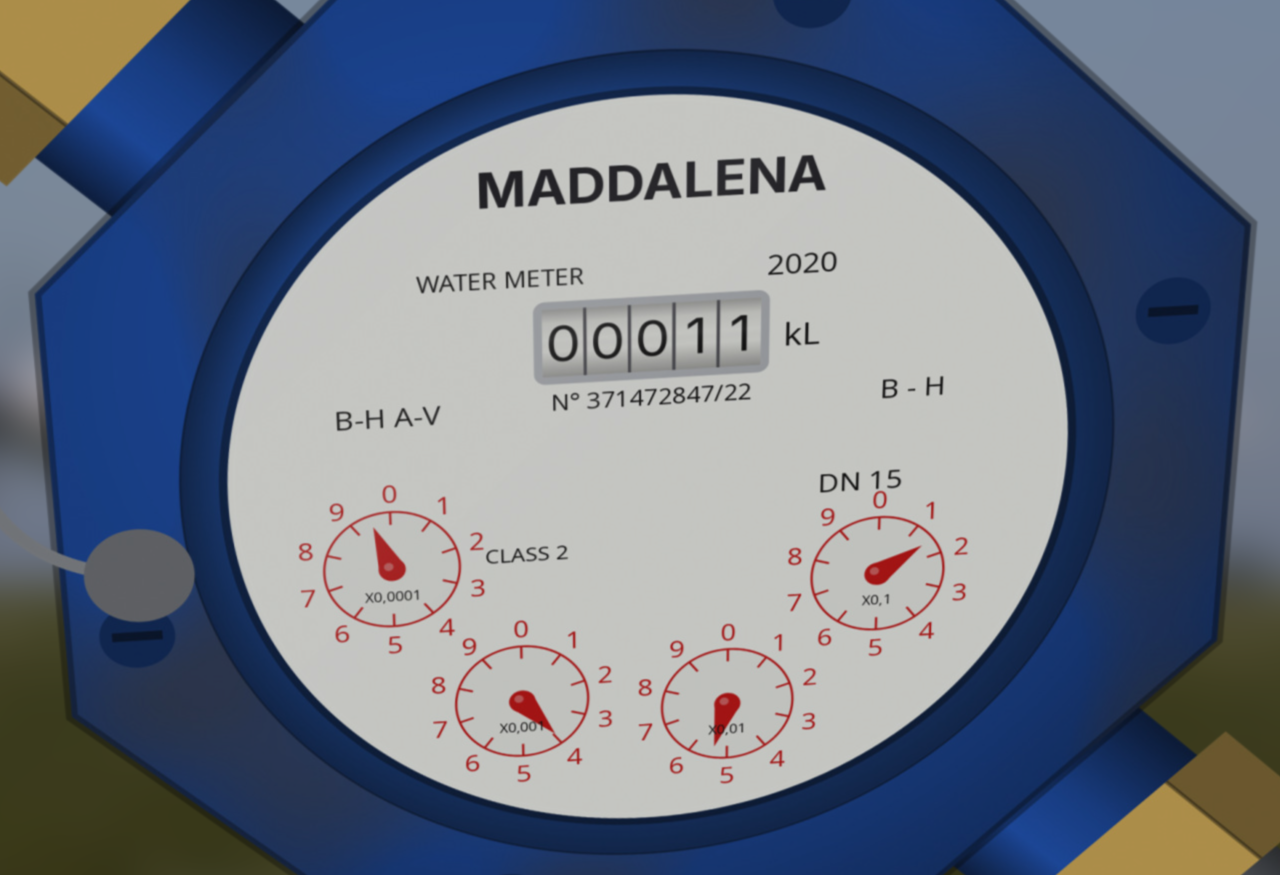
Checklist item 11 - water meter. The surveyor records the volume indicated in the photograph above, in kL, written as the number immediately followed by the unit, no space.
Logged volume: 11.1539kL
